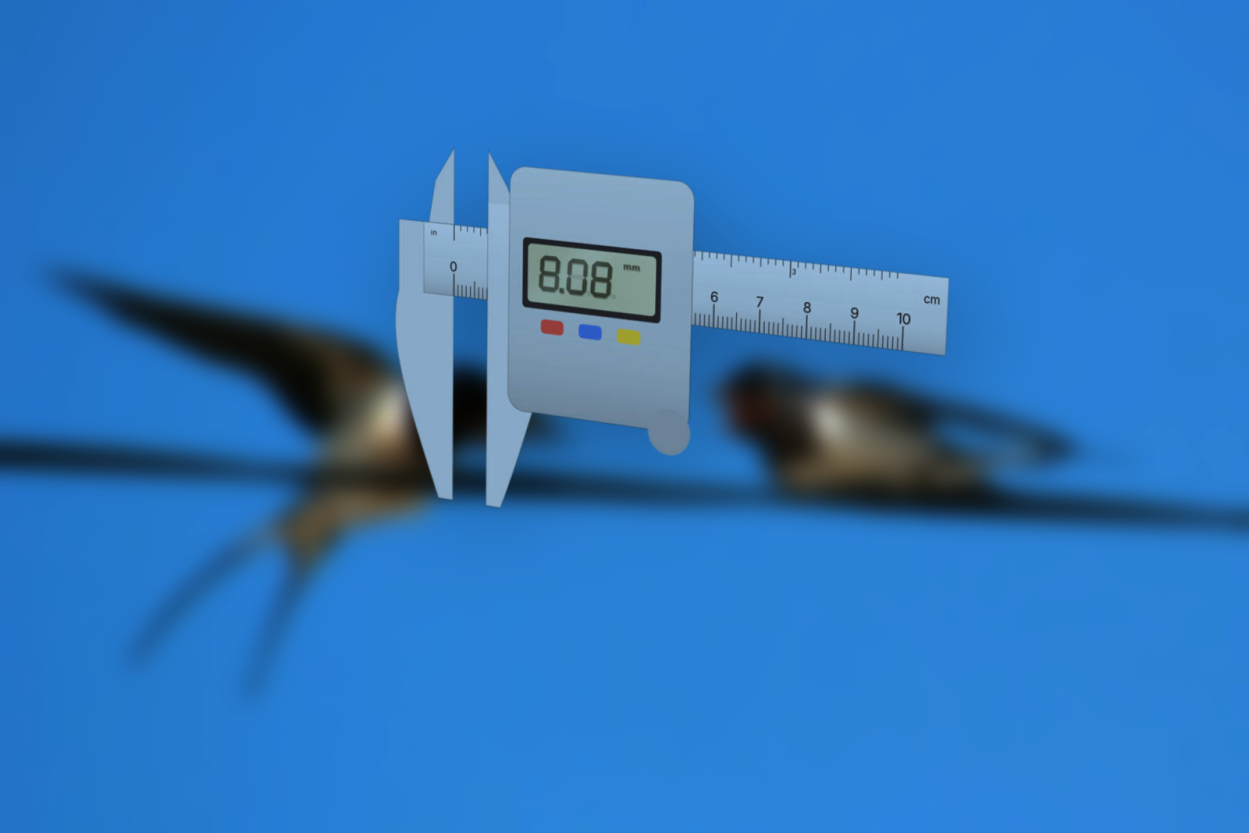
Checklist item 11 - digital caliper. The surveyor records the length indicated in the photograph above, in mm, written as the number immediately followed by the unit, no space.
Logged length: 8.08mm
